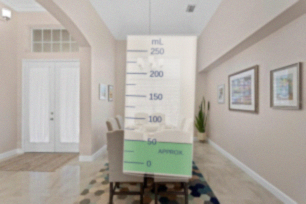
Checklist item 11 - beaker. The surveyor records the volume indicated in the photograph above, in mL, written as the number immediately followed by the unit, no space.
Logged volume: 50mL
